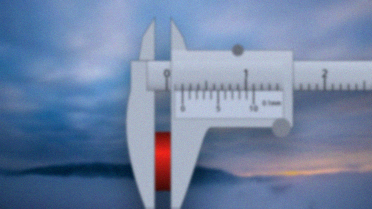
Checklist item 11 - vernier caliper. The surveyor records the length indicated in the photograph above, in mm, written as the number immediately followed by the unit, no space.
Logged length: 2.0mm
